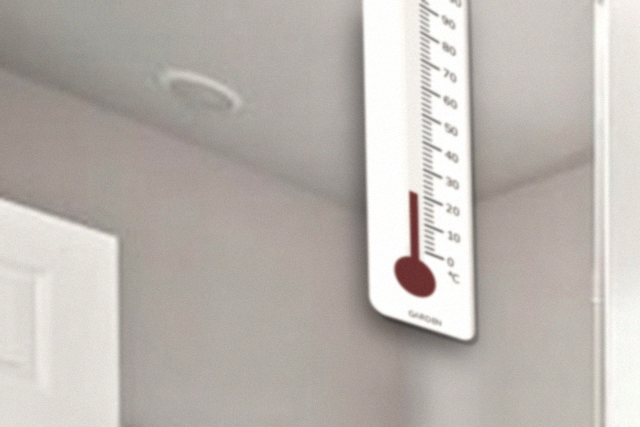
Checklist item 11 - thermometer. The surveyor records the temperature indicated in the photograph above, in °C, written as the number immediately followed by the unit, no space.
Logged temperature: 20°C
